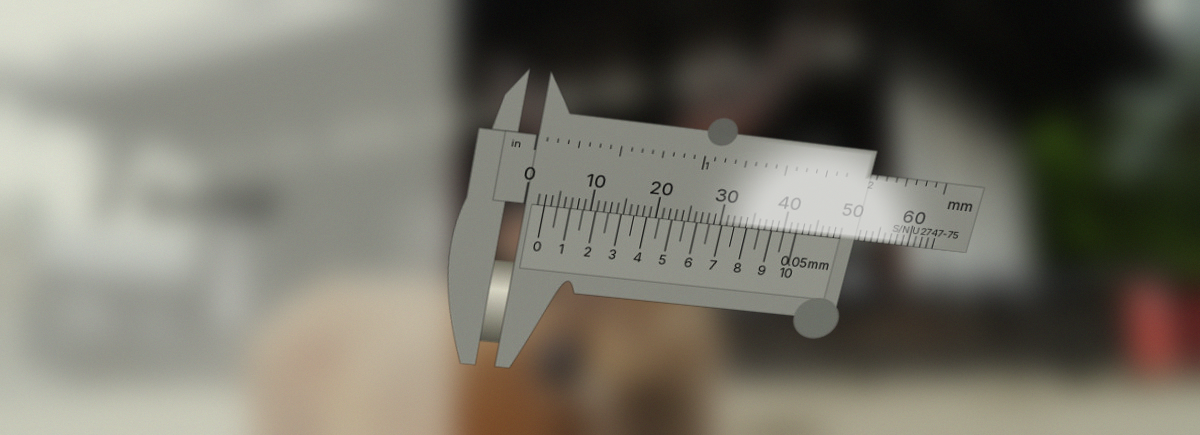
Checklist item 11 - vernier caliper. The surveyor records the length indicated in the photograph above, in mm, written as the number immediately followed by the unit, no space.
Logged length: 3.0mm
